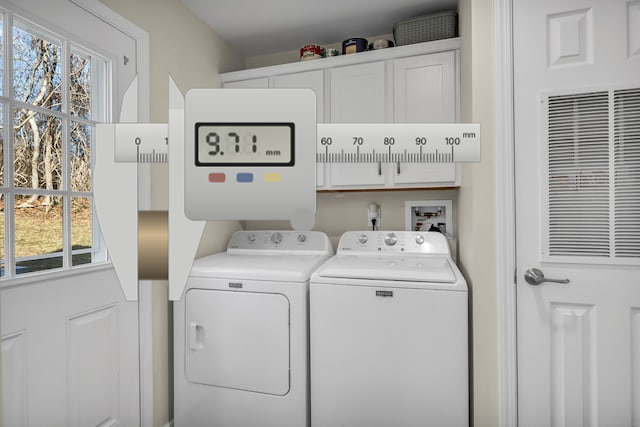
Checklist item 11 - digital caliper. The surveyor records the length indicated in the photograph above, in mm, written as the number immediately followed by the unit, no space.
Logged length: 9.71mm
